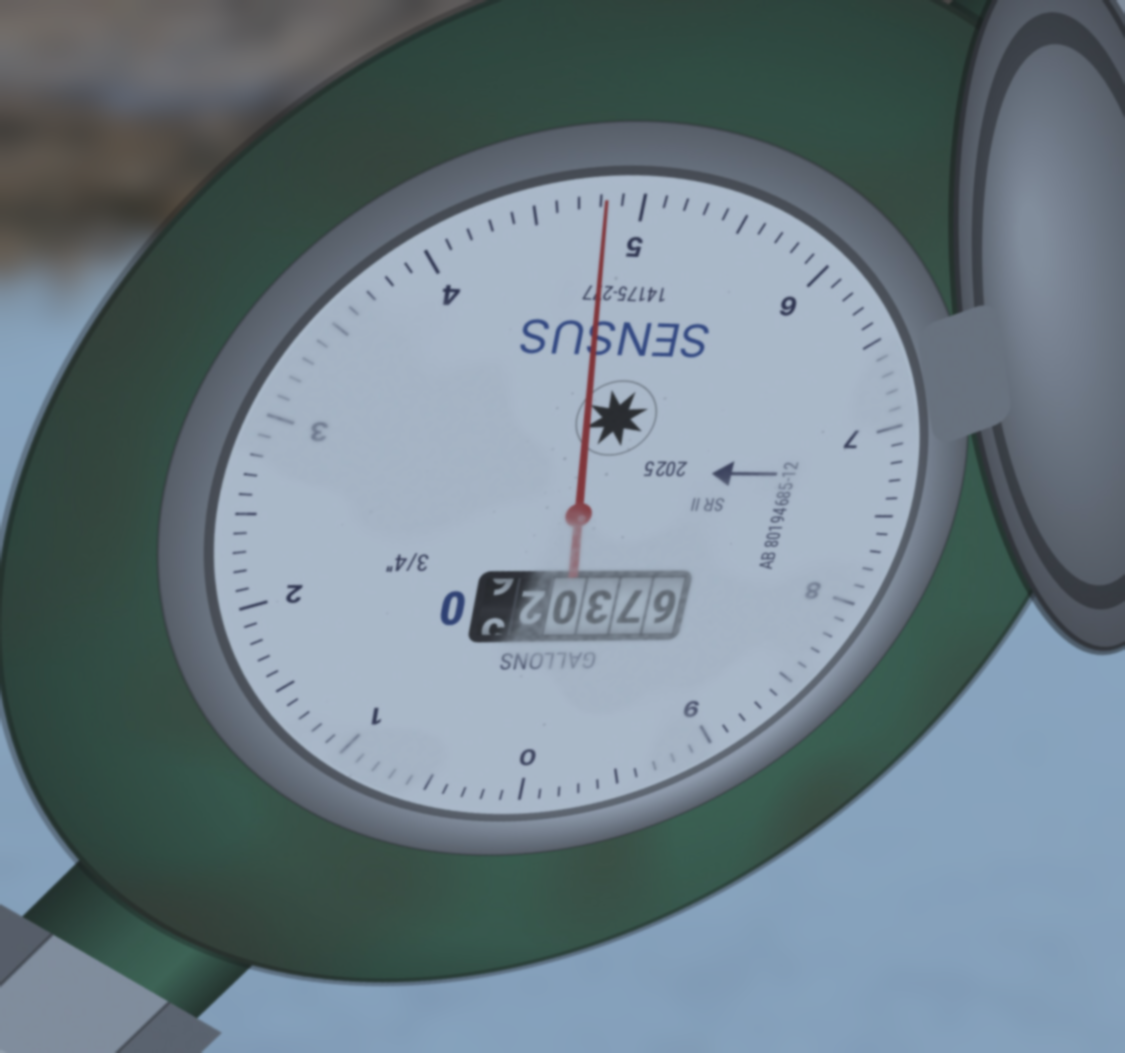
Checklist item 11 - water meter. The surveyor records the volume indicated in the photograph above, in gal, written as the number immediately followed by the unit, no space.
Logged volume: 6730254.8gal
